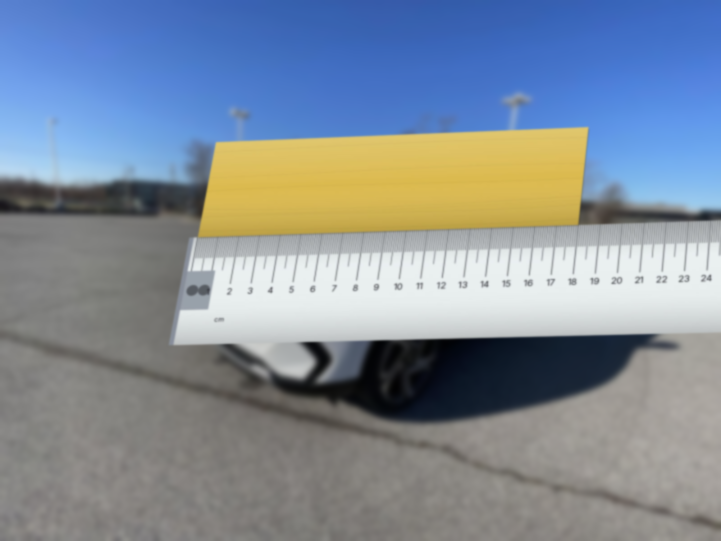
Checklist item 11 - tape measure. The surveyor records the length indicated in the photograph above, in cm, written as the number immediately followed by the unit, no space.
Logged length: 18cm
